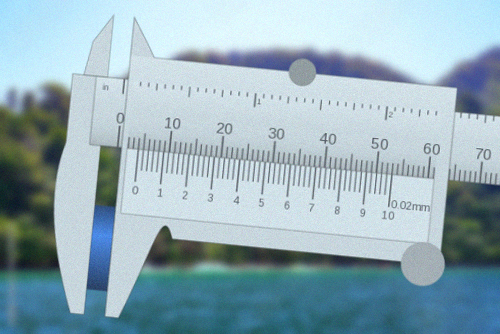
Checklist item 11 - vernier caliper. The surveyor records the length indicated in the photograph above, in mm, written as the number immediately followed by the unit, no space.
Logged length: 4.0mm
